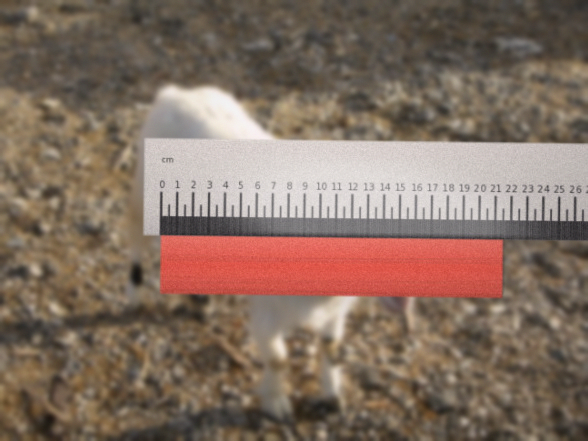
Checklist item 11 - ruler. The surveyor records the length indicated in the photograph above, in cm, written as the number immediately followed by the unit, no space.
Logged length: 21.5cm
